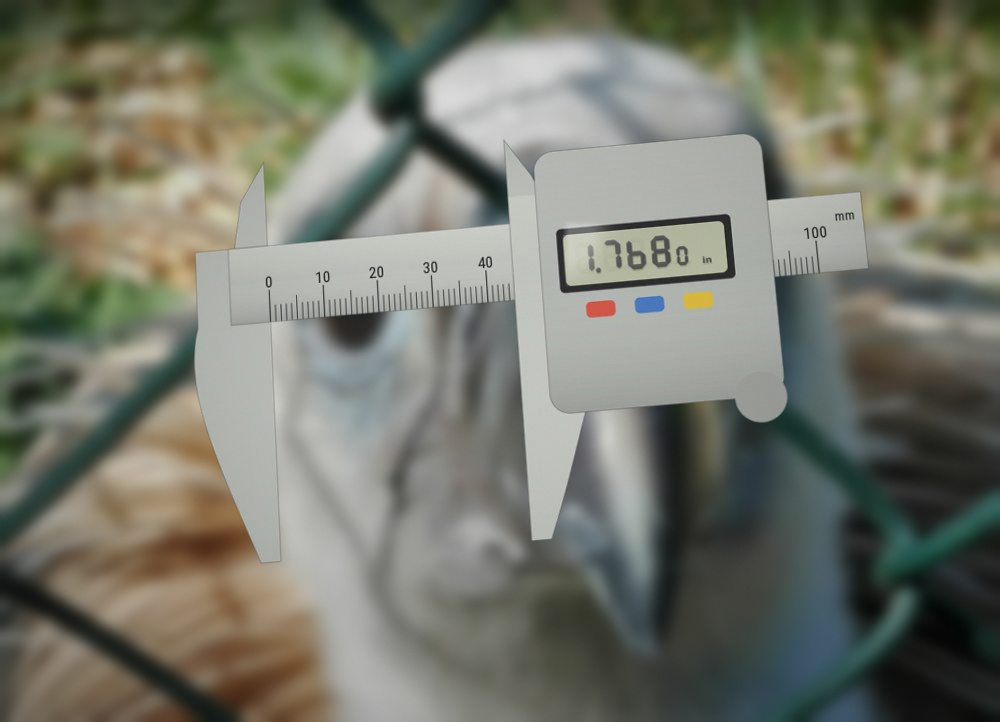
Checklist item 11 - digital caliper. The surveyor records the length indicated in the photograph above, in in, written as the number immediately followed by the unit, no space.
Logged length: 1.7680in
